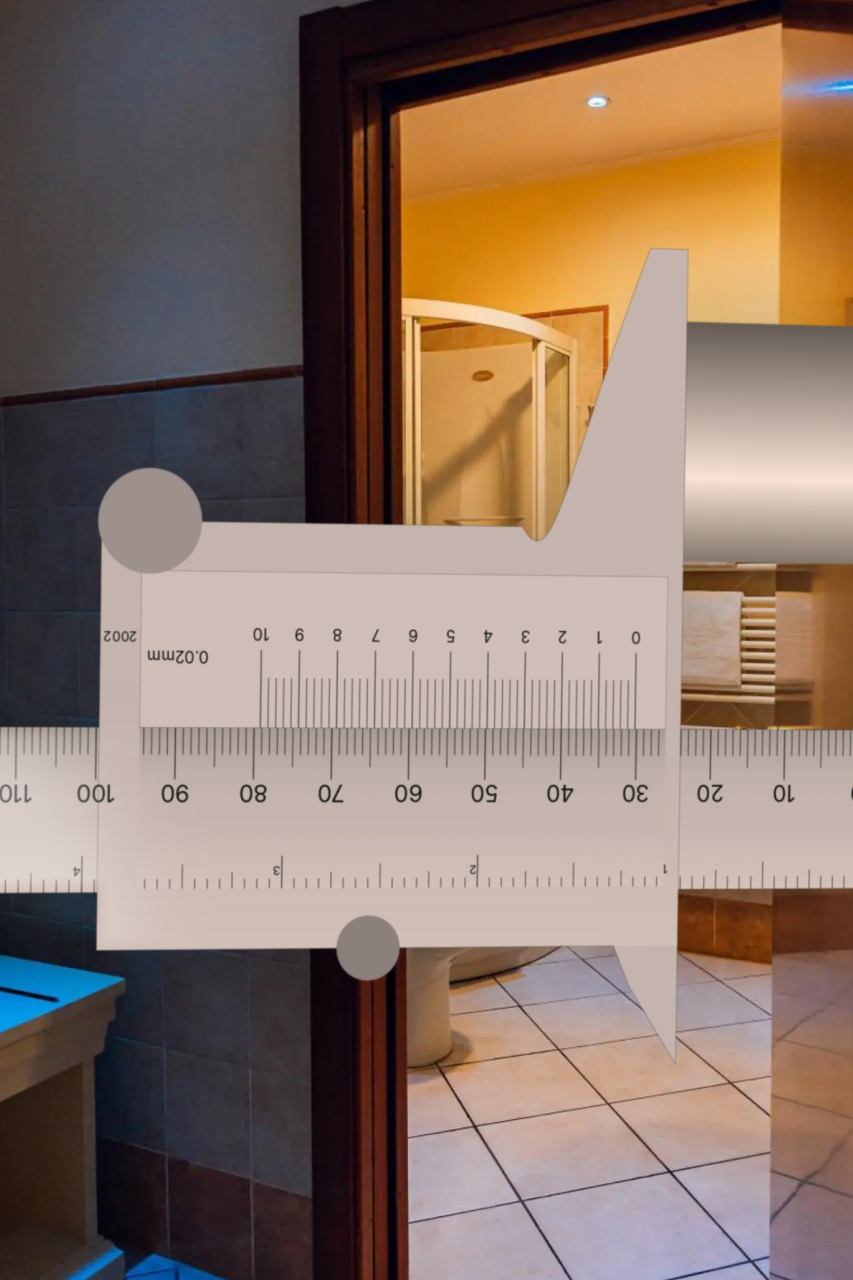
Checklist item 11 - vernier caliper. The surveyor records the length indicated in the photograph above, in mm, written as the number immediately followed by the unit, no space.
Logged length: 30.2mm
